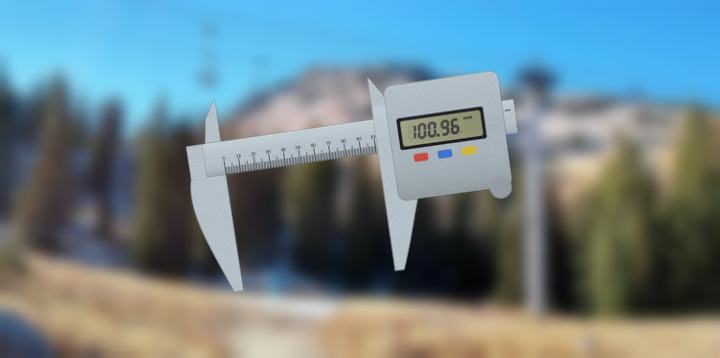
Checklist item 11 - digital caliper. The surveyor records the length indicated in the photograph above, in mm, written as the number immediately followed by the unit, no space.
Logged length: 100.96mm
